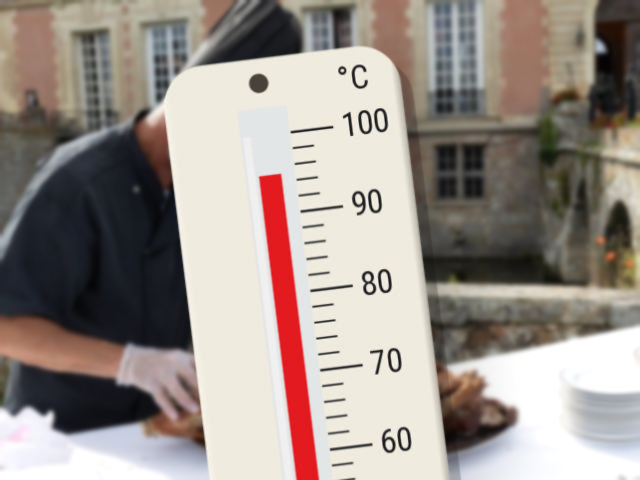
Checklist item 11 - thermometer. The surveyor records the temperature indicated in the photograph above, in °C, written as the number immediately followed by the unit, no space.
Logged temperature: 95°C
